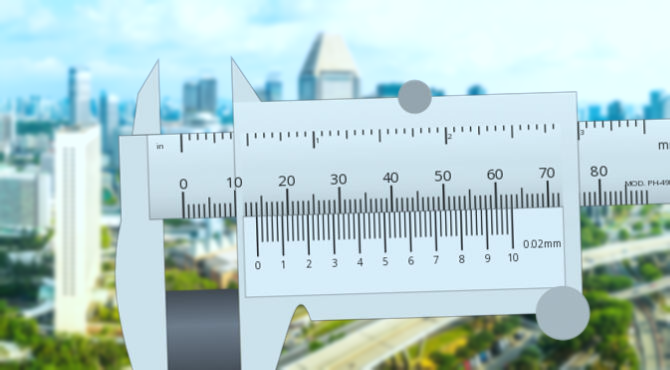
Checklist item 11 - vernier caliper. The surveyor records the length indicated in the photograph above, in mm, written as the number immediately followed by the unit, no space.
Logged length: 14.0mm
